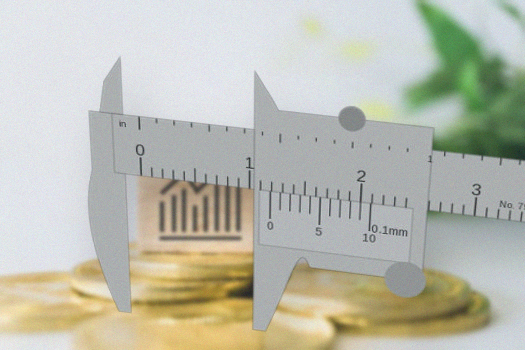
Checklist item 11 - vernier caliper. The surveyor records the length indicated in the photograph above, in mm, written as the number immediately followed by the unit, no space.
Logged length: 11.9mm
